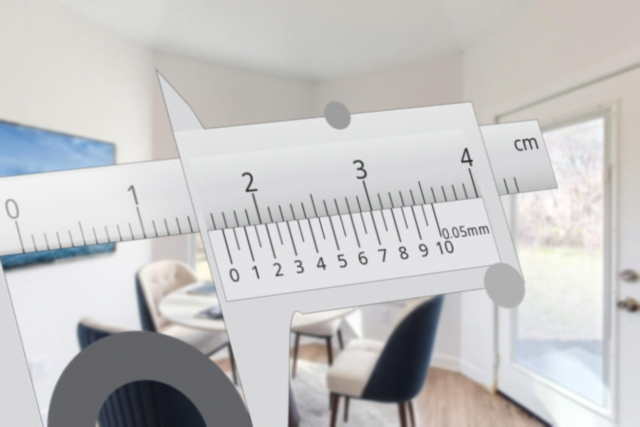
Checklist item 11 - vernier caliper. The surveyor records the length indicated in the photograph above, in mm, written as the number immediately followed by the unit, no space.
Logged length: 16.6mm
